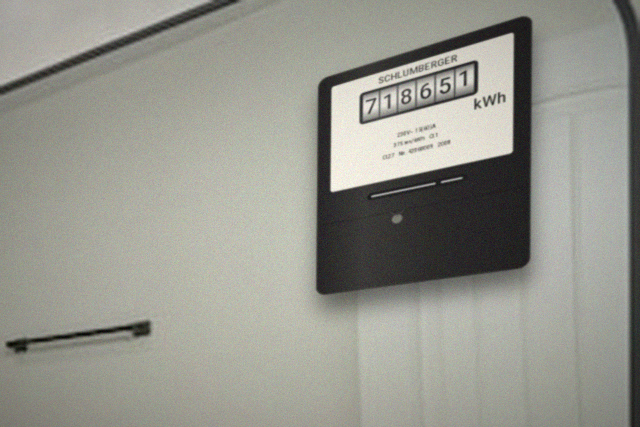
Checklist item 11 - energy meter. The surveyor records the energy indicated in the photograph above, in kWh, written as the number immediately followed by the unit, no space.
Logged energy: 718651kWh
